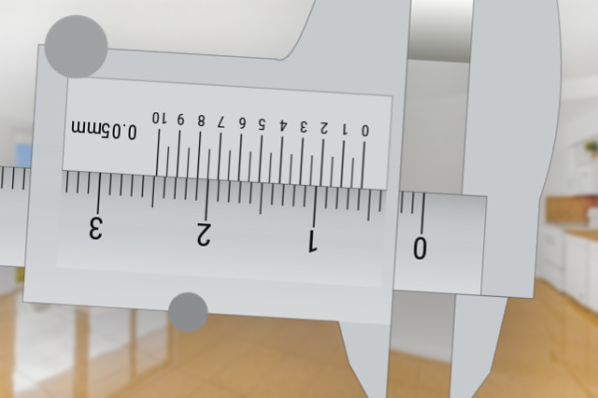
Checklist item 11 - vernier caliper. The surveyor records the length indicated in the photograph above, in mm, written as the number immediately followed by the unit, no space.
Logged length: 5.8mm
